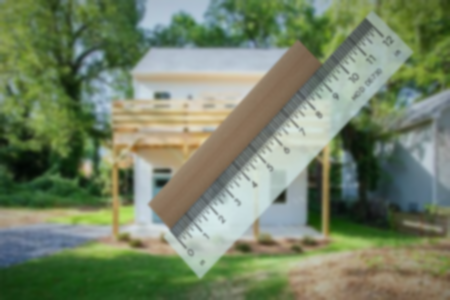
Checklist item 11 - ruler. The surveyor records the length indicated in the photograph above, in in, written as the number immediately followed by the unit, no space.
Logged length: 9.5in
